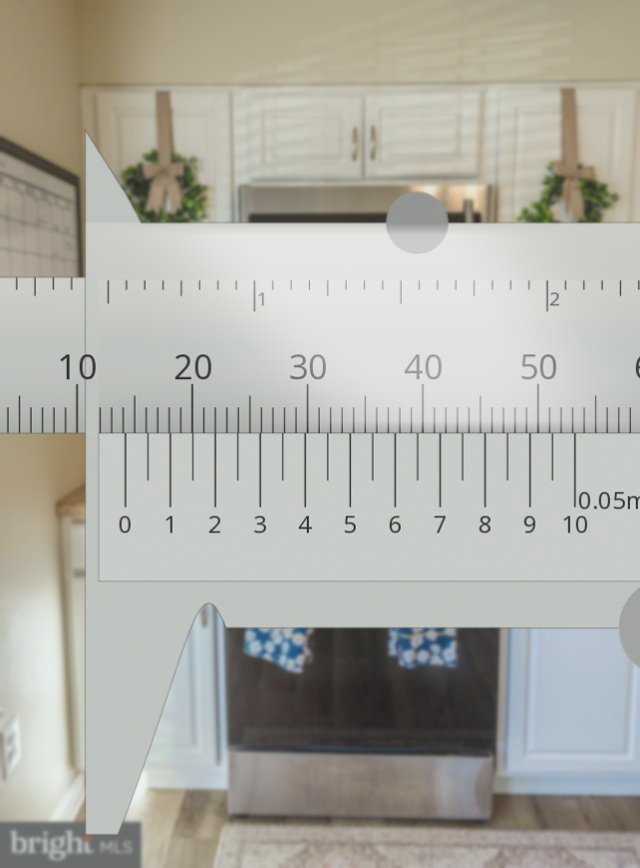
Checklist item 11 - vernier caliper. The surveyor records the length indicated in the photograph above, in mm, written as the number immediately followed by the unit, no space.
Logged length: 14.2mm
